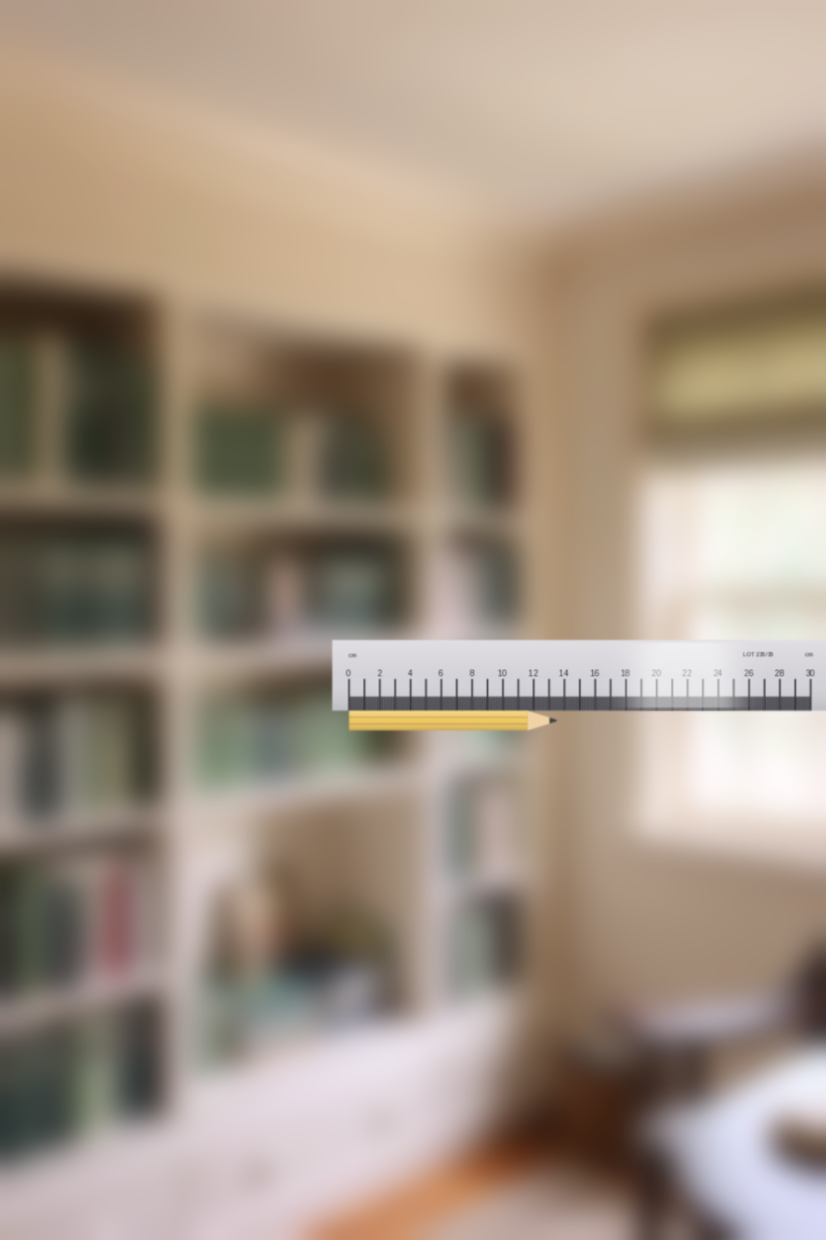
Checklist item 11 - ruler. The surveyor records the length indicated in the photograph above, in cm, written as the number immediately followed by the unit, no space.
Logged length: 13.5cm
